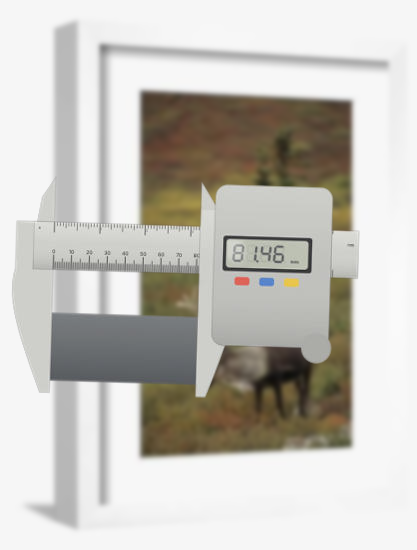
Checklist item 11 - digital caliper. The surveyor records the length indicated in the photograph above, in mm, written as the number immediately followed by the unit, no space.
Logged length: 81.46mm
